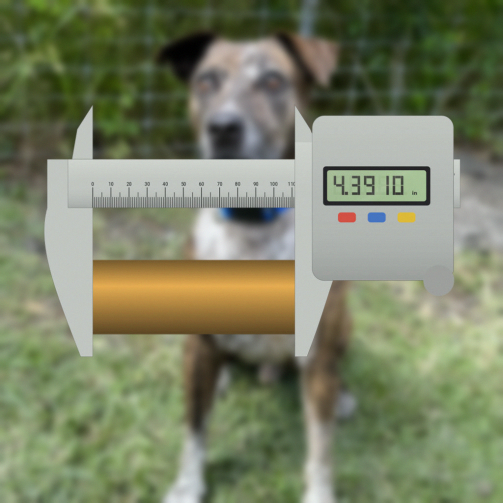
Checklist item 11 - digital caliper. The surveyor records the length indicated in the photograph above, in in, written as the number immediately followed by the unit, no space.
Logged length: 4.3910in
